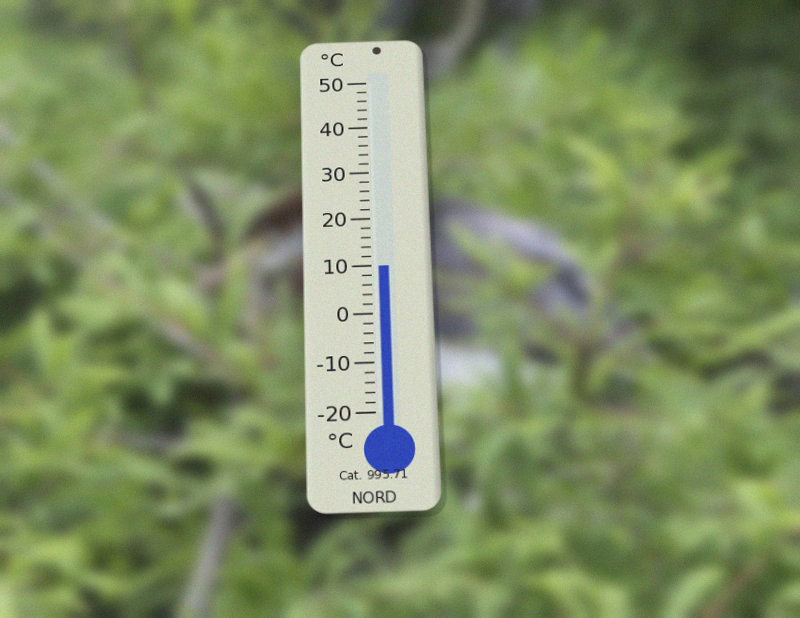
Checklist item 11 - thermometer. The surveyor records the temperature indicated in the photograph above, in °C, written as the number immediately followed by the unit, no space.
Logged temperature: 10°C
